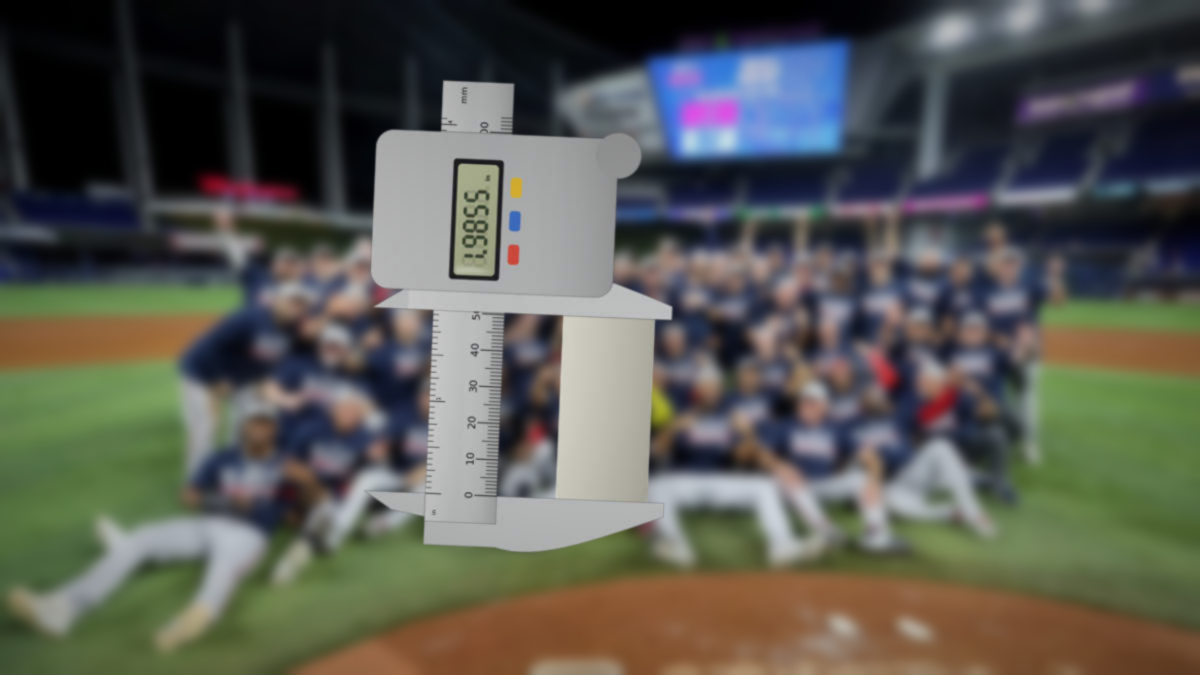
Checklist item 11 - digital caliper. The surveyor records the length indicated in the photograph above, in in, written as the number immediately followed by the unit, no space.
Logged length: 1.9855in
